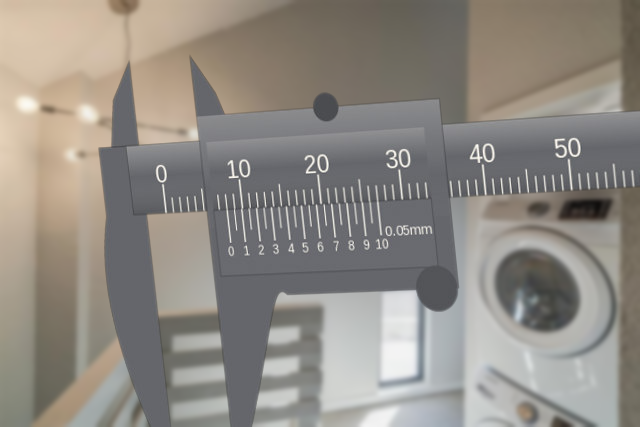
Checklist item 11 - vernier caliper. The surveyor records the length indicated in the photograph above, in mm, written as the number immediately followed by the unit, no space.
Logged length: 8.0mm
